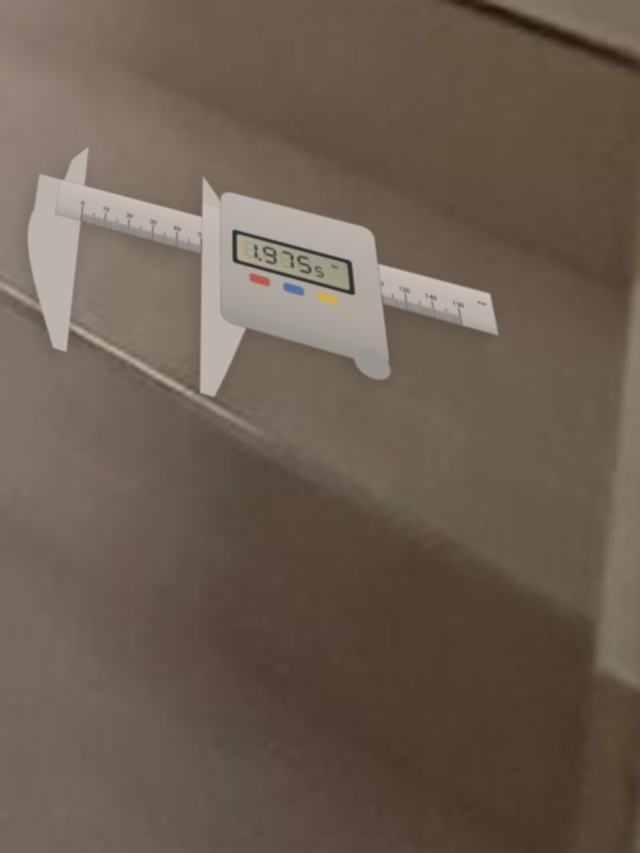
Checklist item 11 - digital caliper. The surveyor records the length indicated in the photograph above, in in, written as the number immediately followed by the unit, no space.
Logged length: 1.9755in
